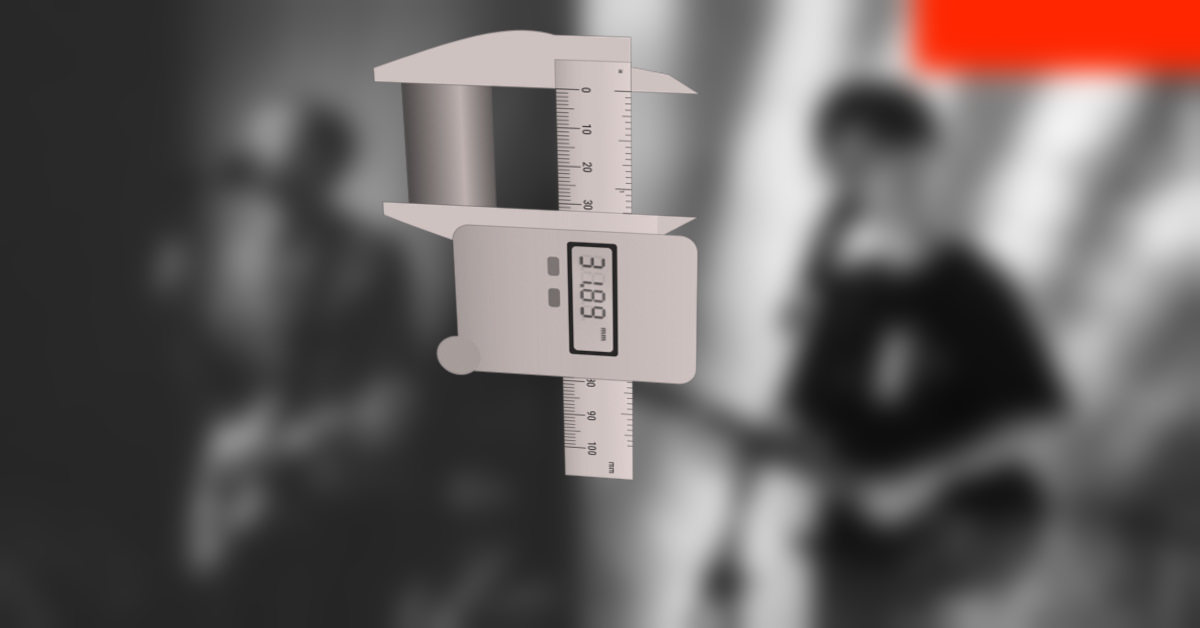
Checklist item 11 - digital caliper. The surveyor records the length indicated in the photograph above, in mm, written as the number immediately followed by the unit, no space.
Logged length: 31.89mm
